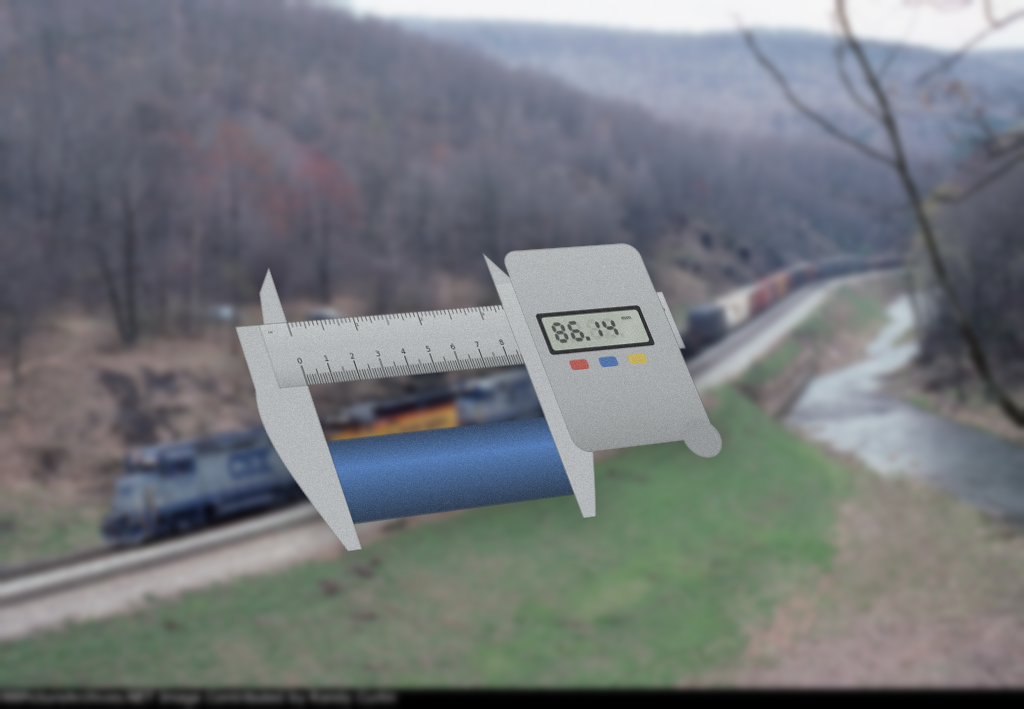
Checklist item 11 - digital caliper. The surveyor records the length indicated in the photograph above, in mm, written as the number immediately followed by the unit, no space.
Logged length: 86.14mm
